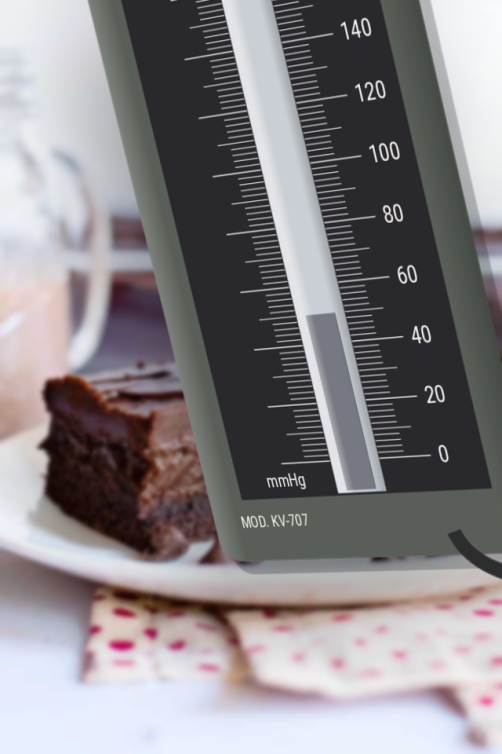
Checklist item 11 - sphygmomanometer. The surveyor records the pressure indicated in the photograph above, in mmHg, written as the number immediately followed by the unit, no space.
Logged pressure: 50mmHg
